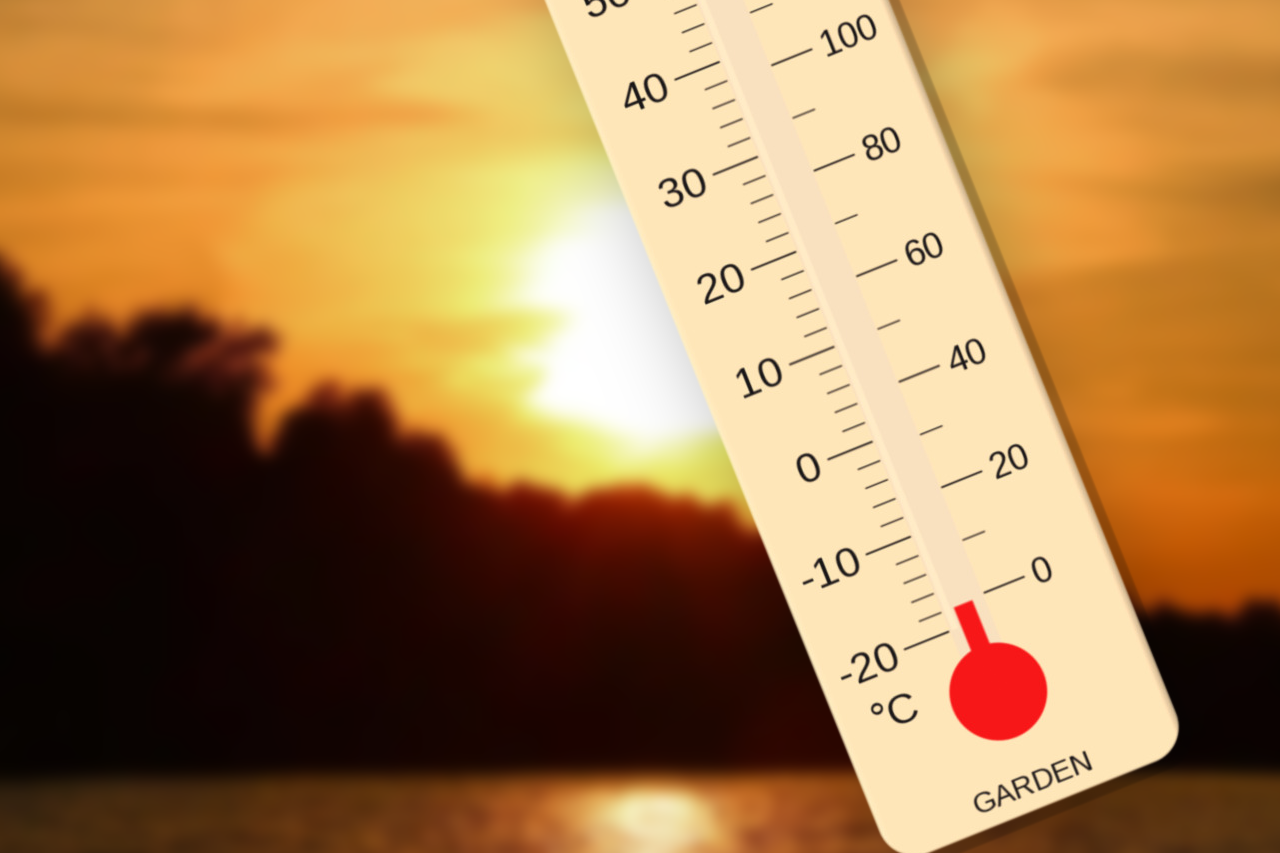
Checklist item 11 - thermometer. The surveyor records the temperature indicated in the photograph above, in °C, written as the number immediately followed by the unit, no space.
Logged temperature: -18°C
